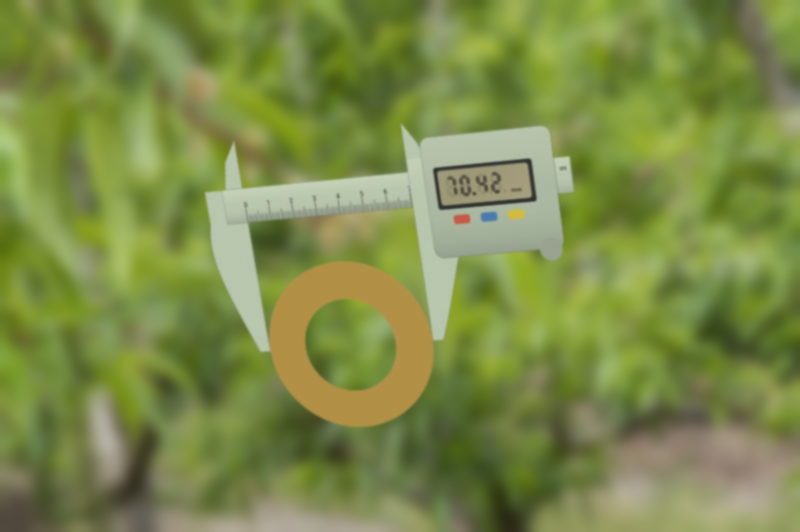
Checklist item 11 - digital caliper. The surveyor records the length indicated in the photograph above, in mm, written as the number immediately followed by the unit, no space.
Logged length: 70.42mm
